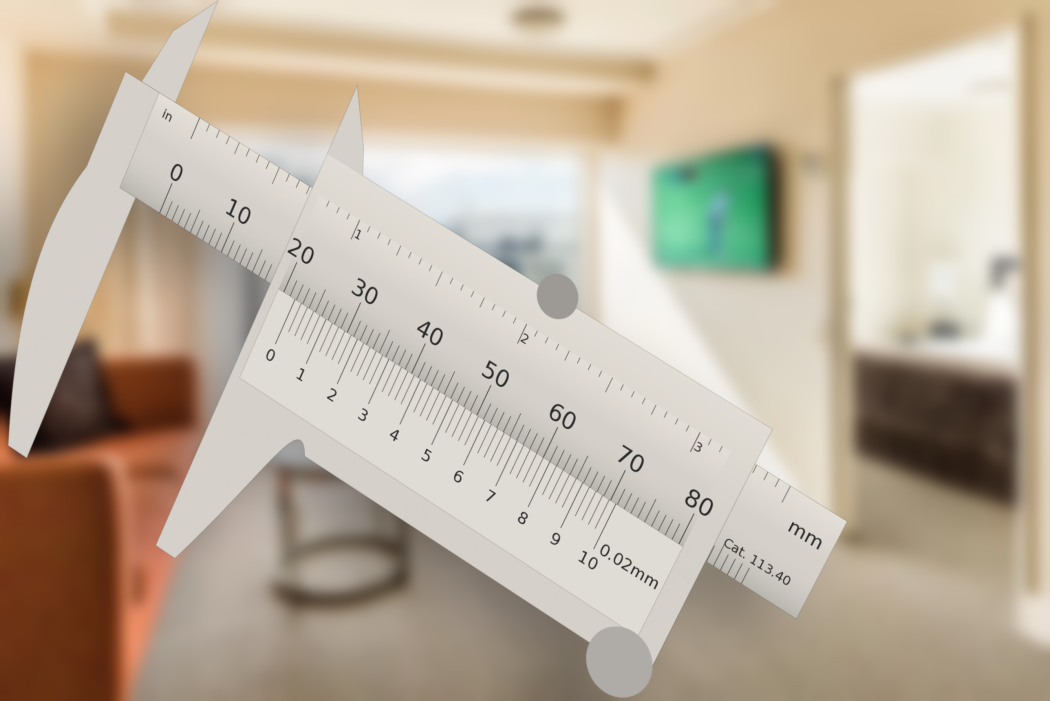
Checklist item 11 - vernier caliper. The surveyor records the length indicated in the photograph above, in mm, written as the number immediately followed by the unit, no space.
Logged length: 21.8mm
